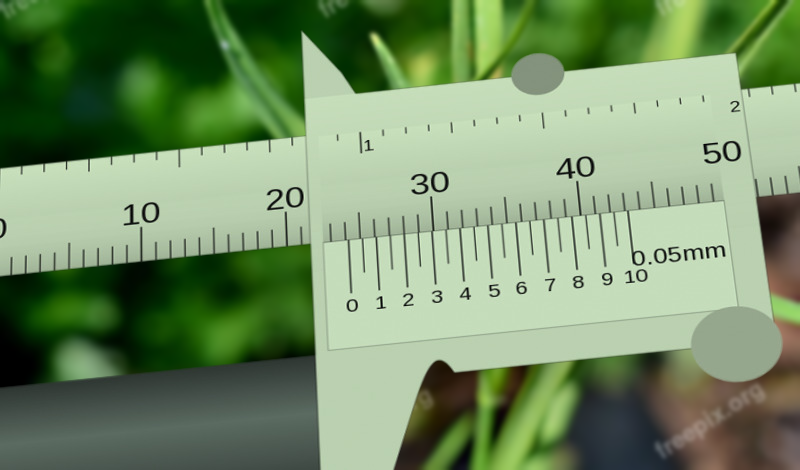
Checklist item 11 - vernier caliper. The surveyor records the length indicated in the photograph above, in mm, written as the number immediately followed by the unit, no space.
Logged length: 24.2mm
